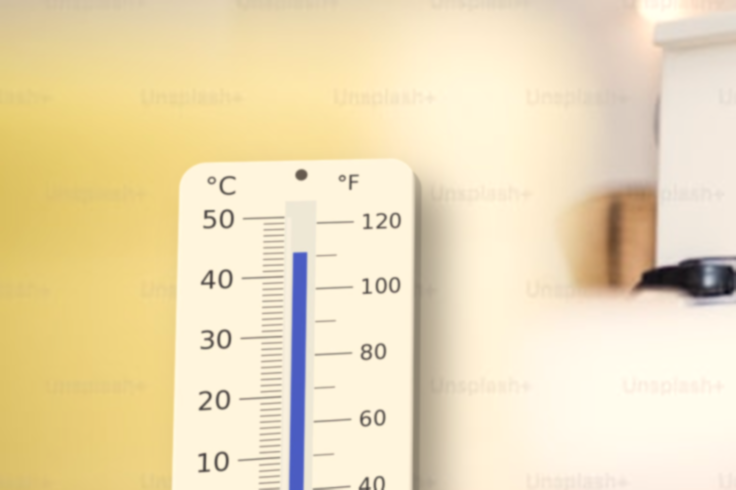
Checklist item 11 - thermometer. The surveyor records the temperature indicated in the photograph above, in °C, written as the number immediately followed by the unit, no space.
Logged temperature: 44°C
